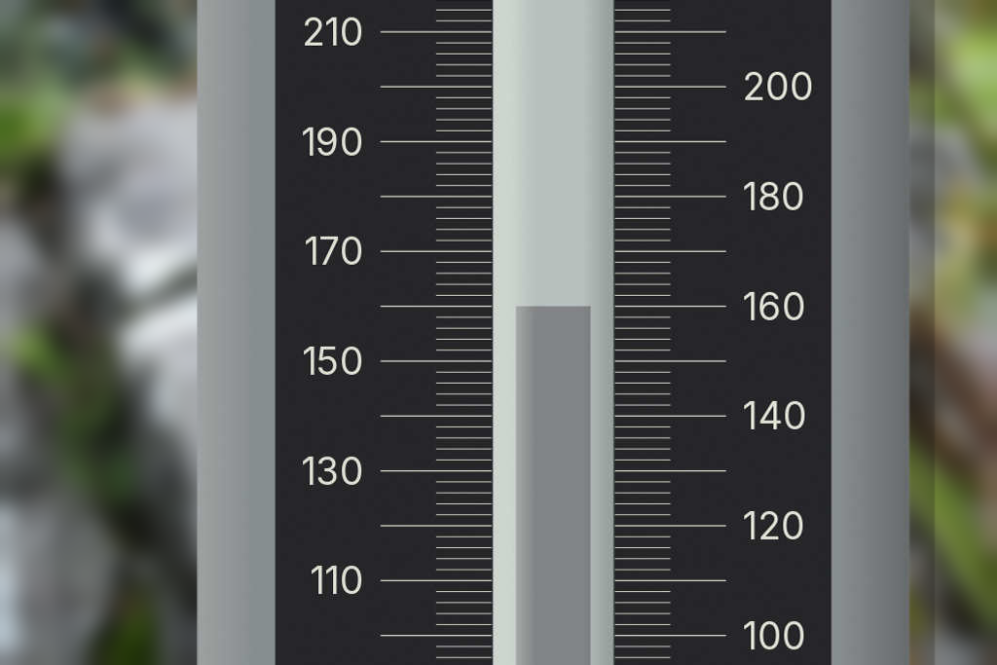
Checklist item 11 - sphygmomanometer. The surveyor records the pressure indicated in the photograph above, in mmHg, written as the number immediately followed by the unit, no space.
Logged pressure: 160mmHg
